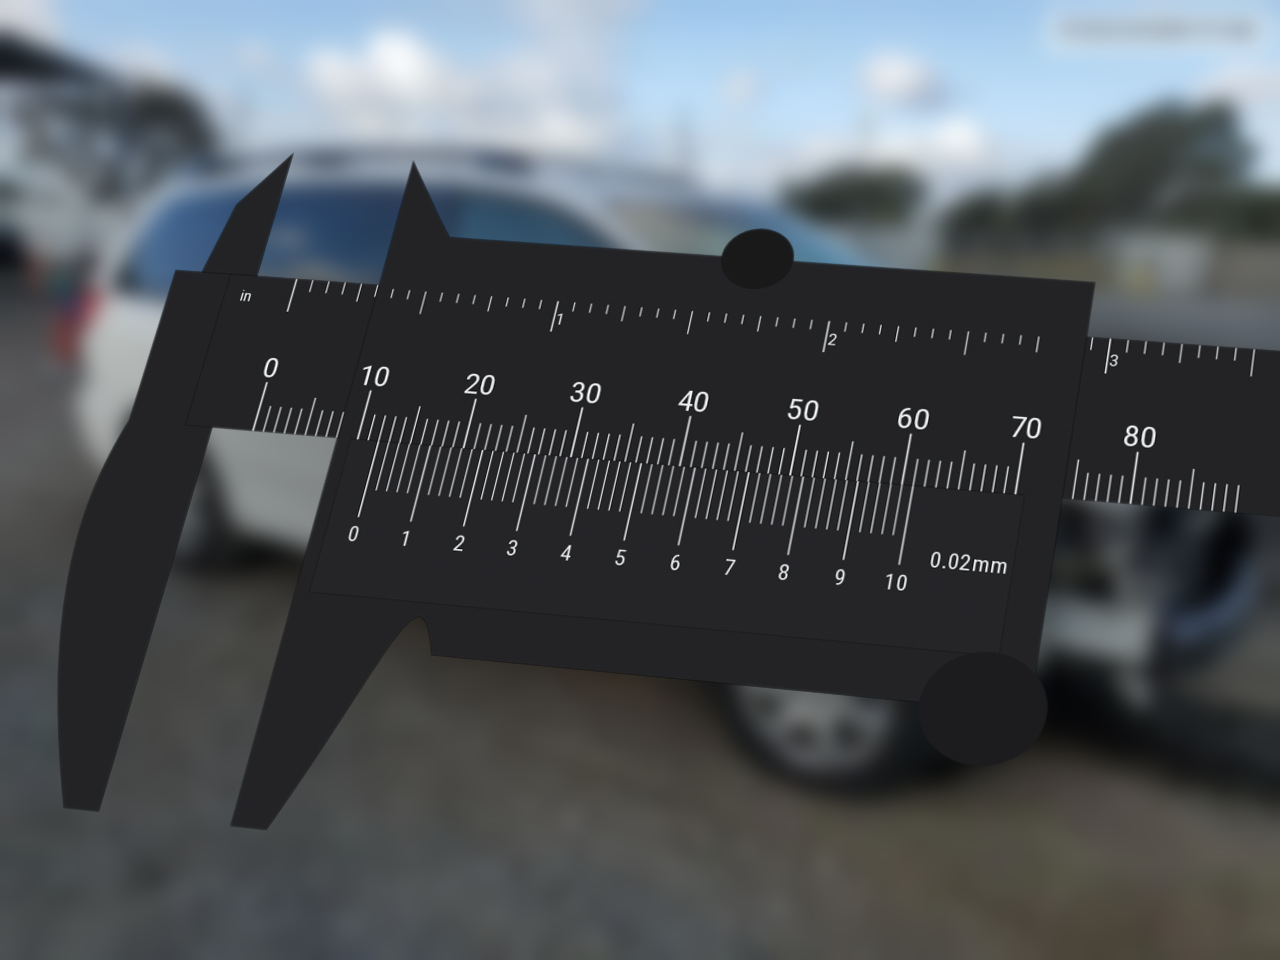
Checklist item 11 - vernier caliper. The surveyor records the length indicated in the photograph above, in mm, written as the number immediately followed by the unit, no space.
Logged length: 12.0mm
